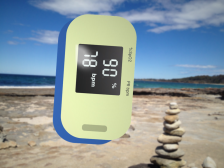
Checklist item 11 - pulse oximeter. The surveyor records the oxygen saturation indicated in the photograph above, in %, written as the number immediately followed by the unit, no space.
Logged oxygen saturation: 90%
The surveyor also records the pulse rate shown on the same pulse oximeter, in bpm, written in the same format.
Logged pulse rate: 78bpm
